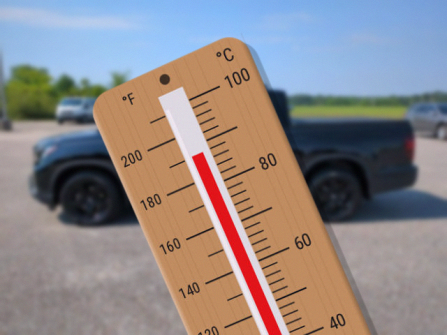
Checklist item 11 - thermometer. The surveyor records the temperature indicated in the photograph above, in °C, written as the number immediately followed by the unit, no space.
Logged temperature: 88°C
